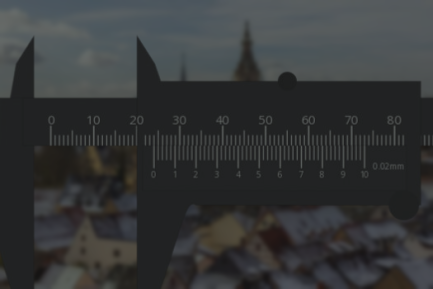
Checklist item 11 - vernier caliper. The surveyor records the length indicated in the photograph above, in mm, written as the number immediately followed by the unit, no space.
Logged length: 24.0mm
